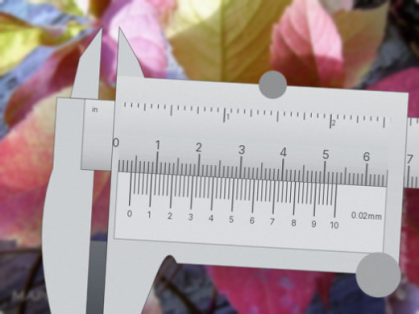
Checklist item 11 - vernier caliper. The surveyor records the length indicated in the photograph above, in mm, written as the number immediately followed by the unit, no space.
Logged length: 4.0mm
